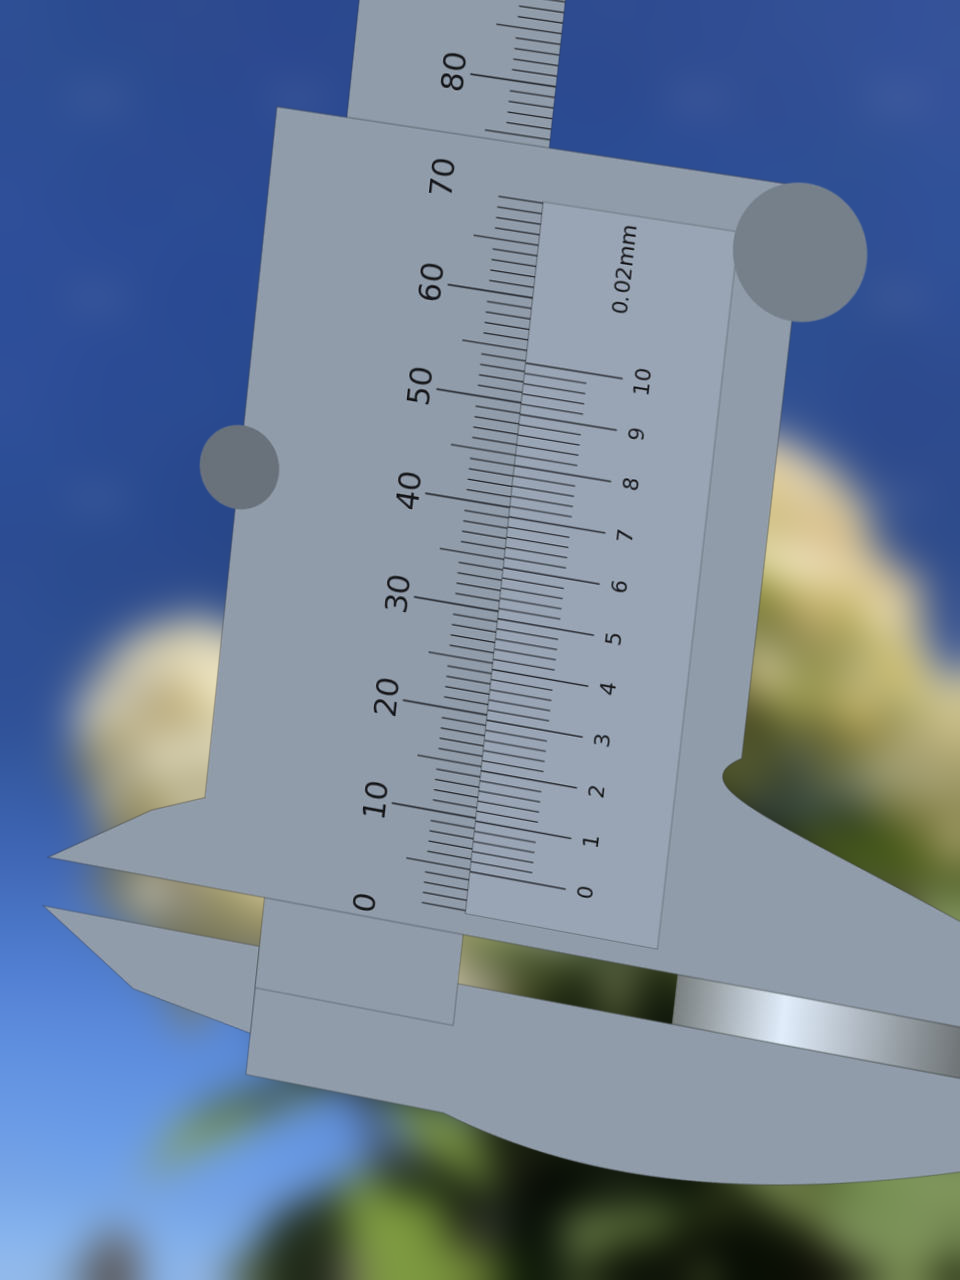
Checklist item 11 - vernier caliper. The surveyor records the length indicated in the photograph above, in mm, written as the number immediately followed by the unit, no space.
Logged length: 4.8mm
